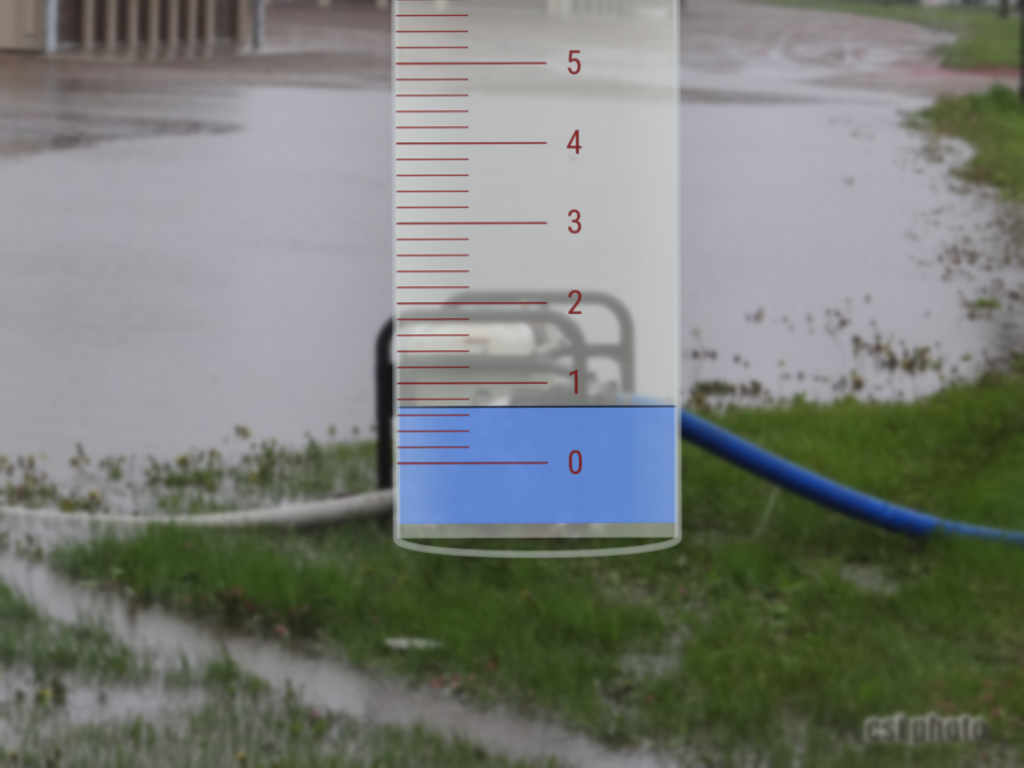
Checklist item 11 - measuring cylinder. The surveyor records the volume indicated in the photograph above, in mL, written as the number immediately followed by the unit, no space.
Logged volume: 0.7mL
